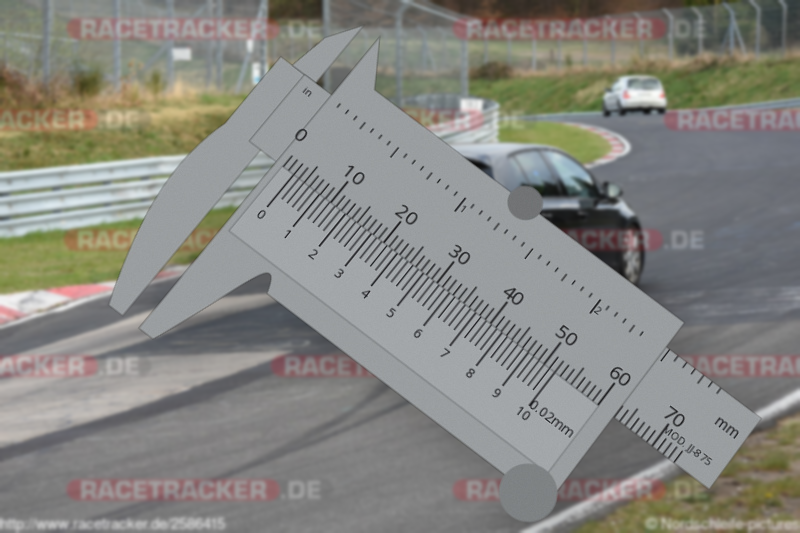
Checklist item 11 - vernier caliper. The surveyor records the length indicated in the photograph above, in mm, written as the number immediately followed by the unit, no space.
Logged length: 3.0mm
